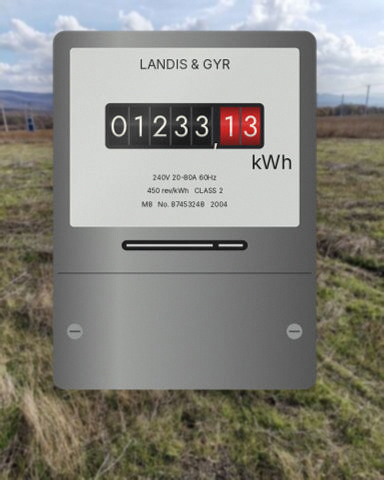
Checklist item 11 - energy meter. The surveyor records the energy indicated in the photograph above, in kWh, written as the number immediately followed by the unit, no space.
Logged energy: 1233.13kWh
